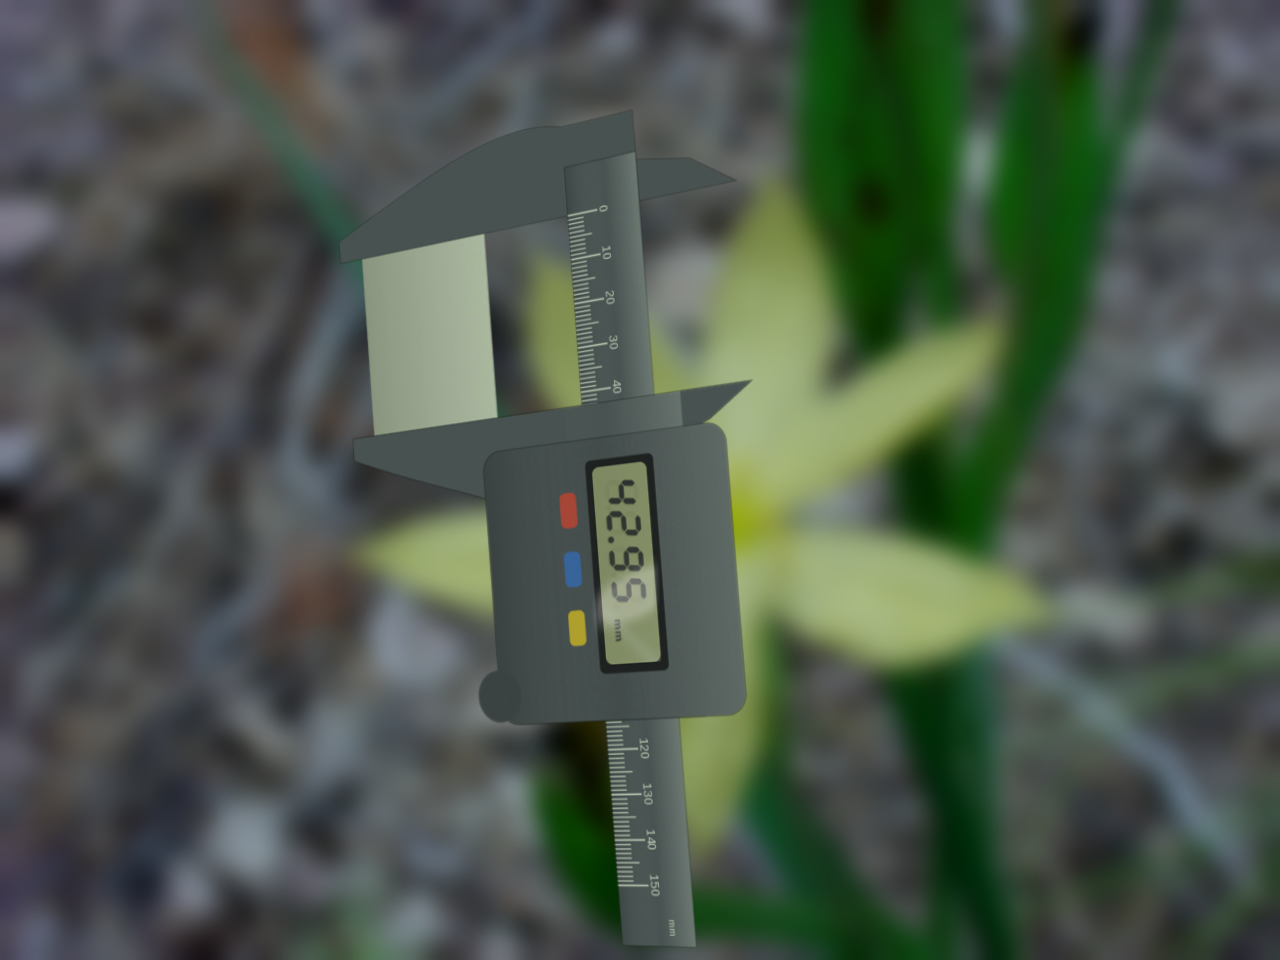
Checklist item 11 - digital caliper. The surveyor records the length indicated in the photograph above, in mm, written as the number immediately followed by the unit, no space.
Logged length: 42.95mm
